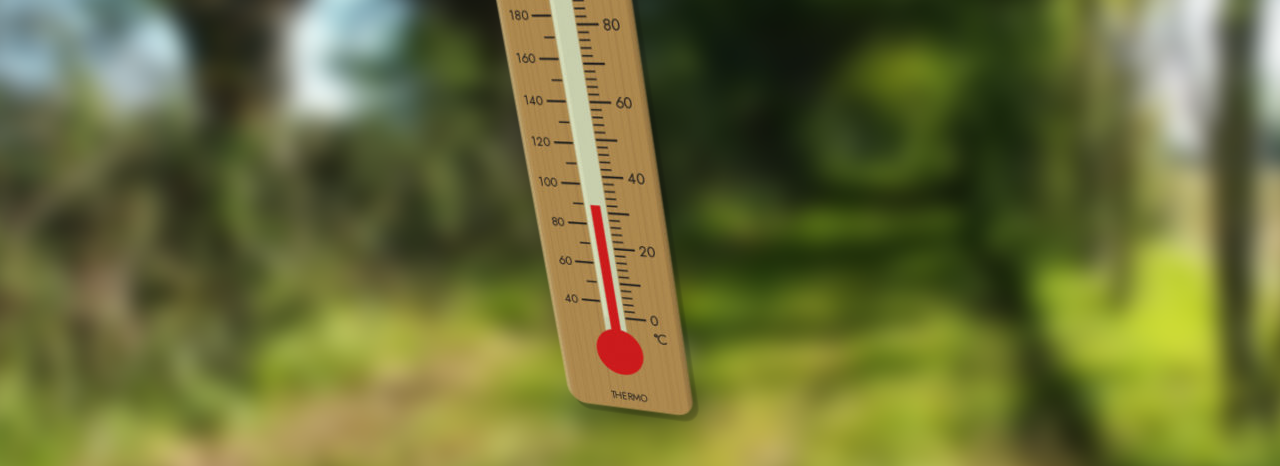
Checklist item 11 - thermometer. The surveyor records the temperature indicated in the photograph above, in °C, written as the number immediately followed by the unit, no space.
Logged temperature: 32°C
